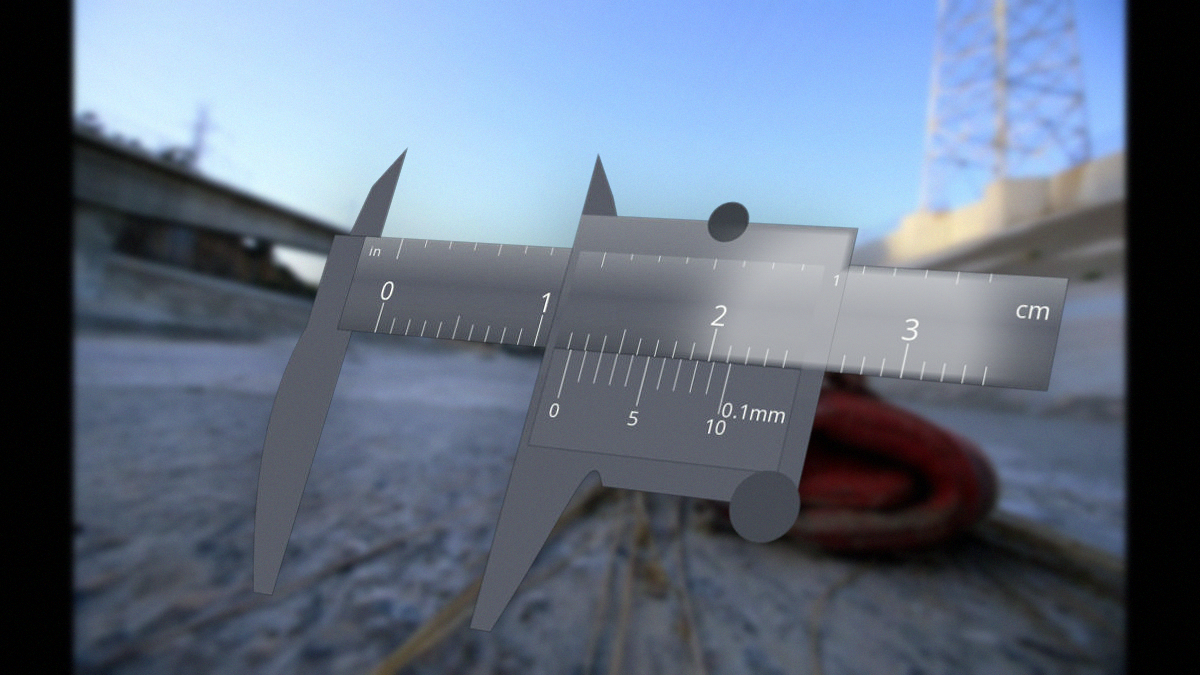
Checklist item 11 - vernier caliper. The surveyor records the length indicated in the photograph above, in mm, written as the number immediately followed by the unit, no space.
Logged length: 12.2mm
